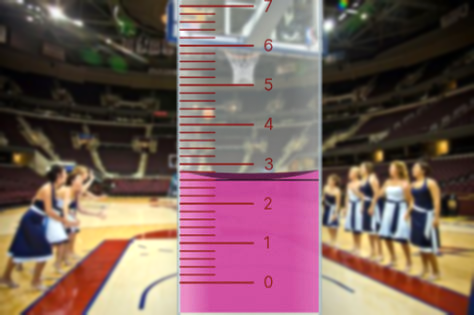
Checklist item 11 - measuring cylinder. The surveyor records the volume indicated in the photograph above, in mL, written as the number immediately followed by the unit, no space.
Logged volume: 2.6mL
